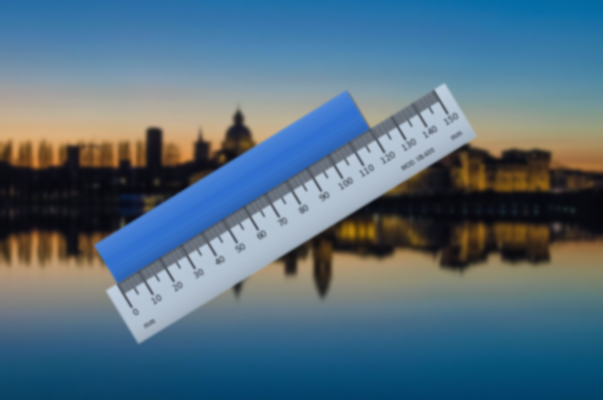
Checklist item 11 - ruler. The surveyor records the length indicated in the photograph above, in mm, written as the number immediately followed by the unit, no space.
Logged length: 120mm
